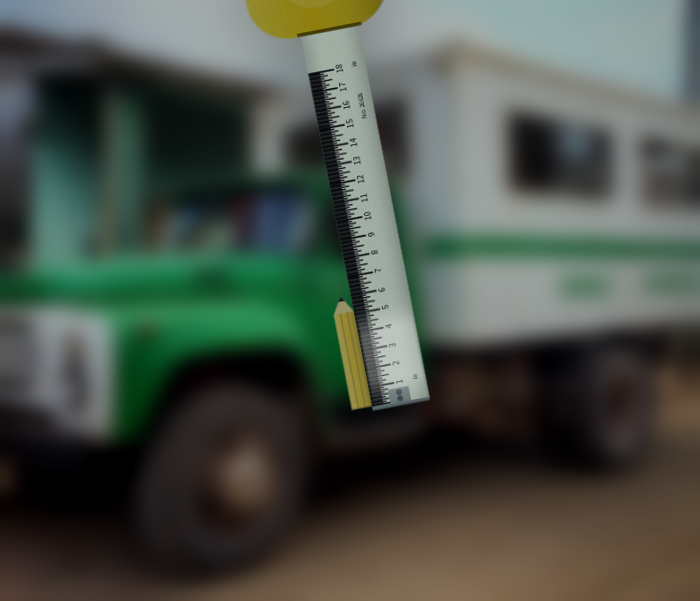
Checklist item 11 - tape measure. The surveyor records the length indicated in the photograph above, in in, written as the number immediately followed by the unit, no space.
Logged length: 6in
